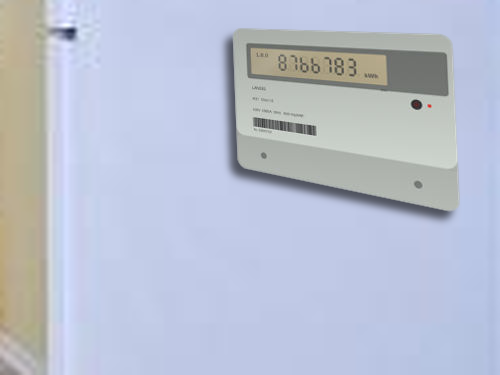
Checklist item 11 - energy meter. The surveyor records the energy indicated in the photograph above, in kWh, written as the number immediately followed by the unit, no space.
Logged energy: 8766783kWh
